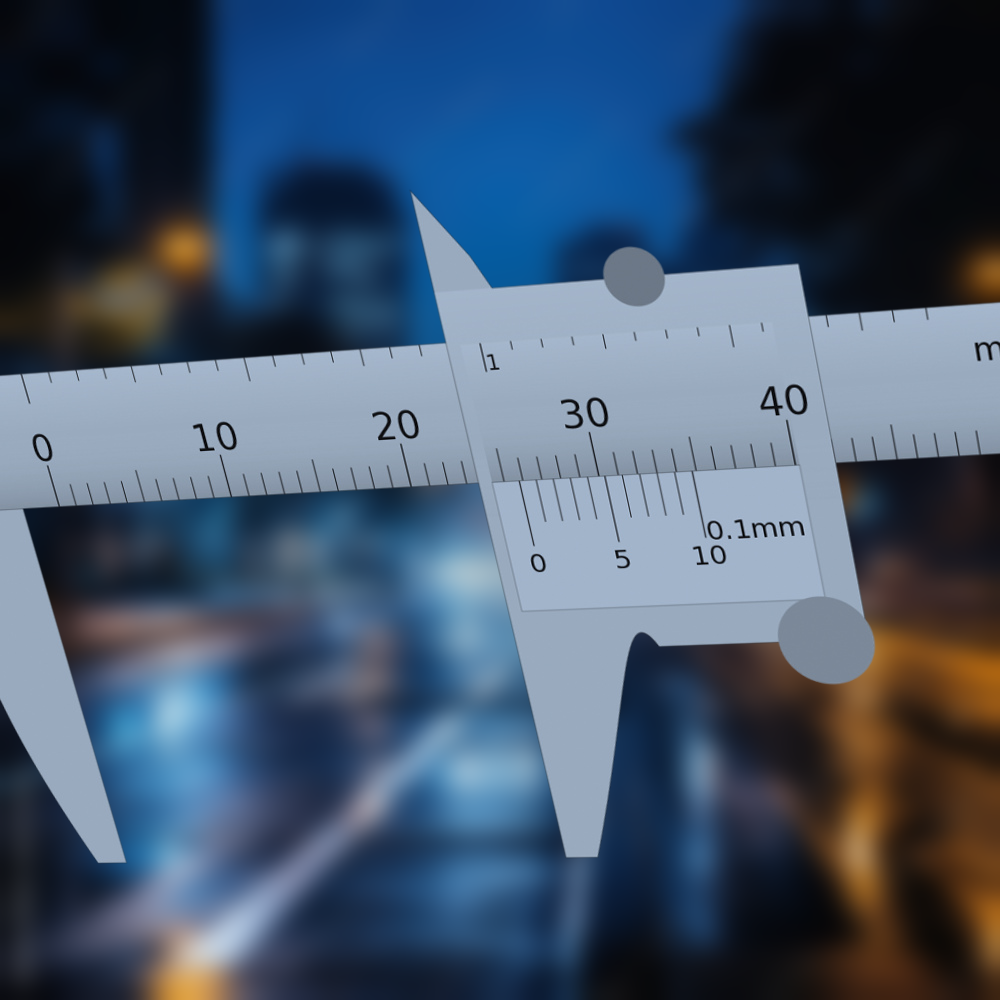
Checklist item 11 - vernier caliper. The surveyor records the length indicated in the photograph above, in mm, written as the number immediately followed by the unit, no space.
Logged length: 25.8mm
